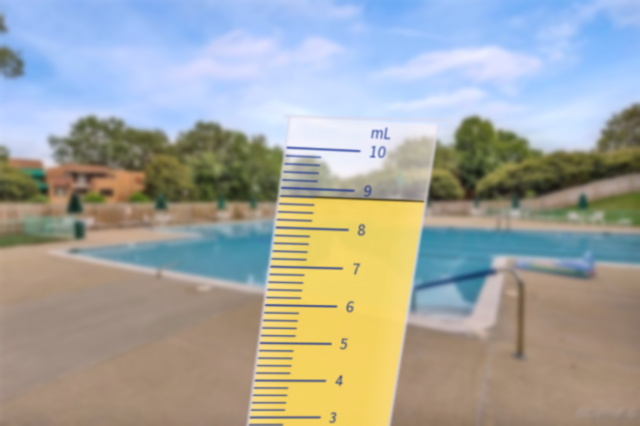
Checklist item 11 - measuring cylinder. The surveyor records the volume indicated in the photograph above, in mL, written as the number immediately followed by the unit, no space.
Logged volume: 8.8mL
